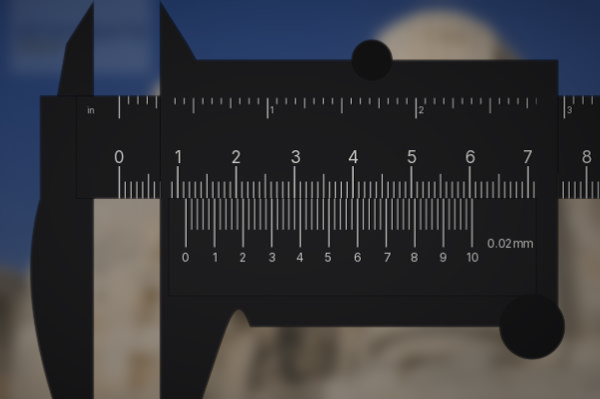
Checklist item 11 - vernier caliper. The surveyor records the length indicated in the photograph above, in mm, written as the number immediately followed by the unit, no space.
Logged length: 11.4mm
